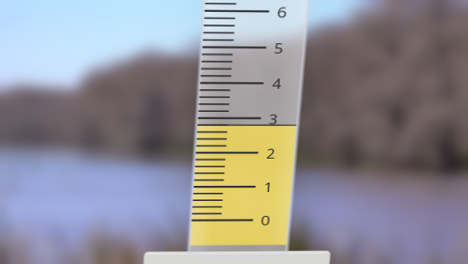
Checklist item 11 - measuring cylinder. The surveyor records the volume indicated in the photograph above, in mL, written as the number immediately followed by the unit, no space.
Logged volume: 2.8mL
